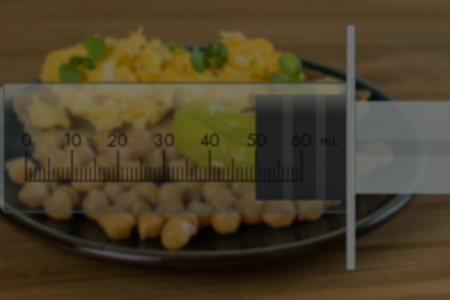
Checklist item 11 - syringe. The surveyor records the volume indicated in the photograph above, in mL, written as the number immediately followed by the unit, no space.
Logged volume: 50mL
